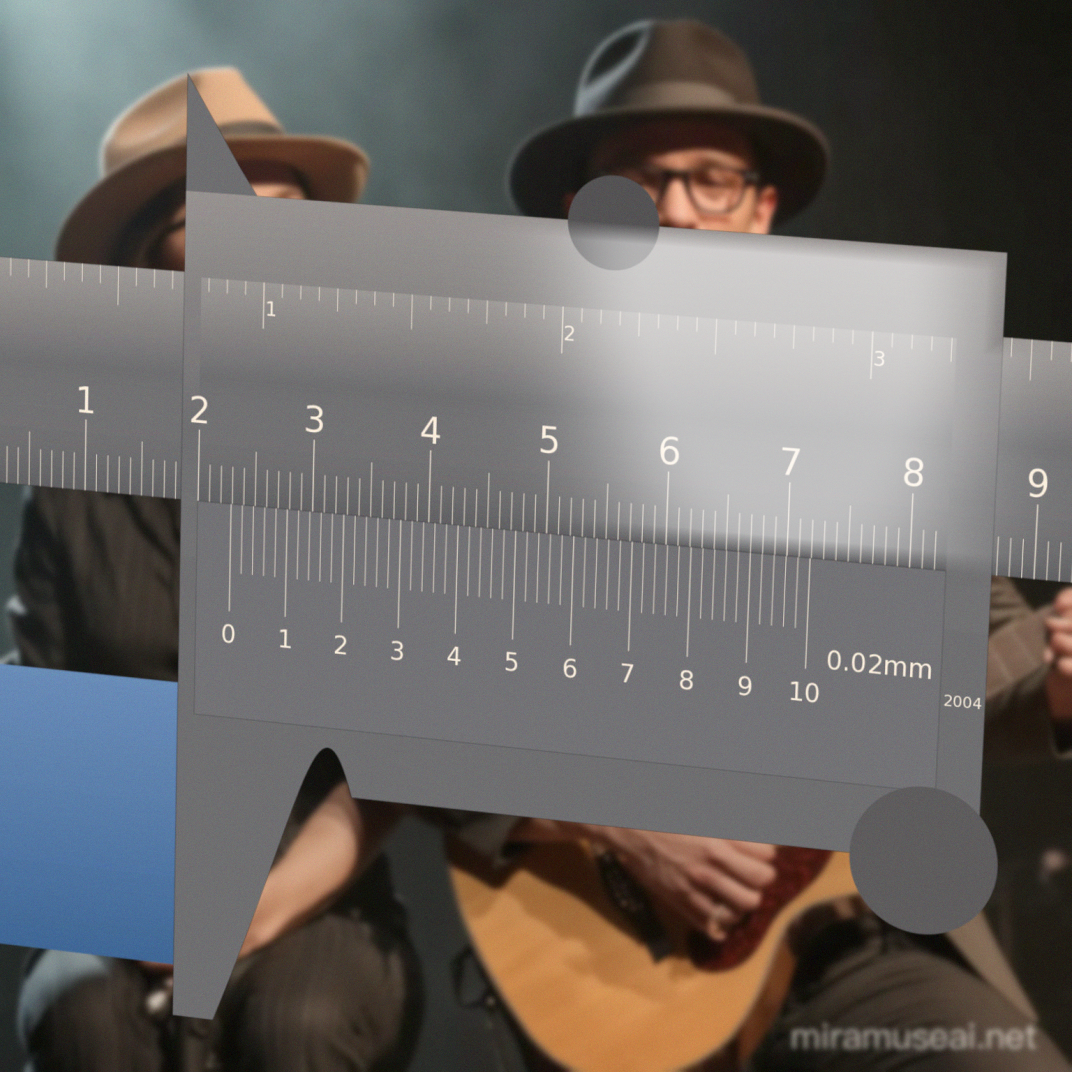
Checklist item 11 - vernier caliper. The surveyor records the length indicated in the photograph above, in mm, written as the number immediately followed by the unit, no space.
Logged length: 22.9mm
